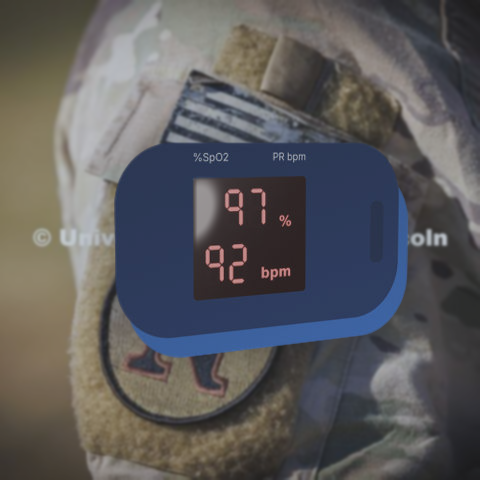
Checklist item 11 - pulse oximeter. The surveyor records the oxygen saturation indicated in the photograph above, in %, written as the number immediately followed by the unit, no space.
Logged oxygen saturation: 97%
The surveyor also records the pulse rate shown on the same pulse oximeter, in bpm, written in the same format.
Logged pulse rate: 92bpm
